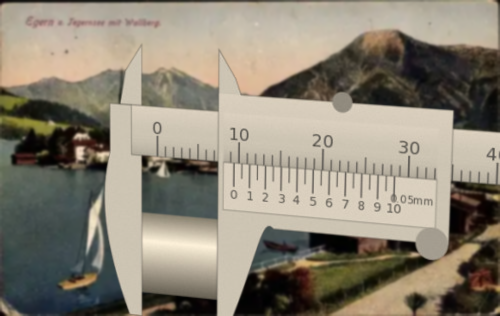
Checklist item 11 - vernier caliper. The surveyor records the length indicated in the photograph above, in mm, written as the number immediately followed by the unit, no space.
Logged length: 9.4mm
